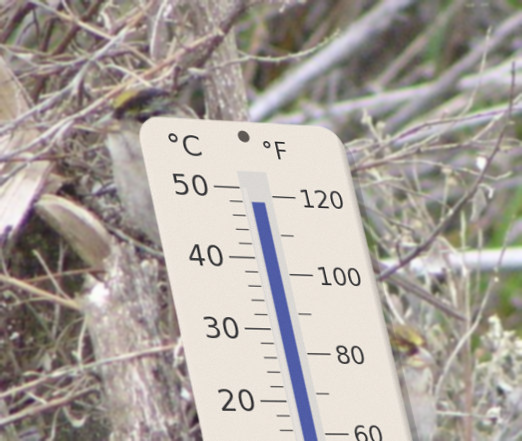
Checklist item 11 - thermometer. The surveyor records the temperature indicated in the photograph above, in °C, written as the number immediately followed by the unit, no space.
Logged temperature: 48°C
